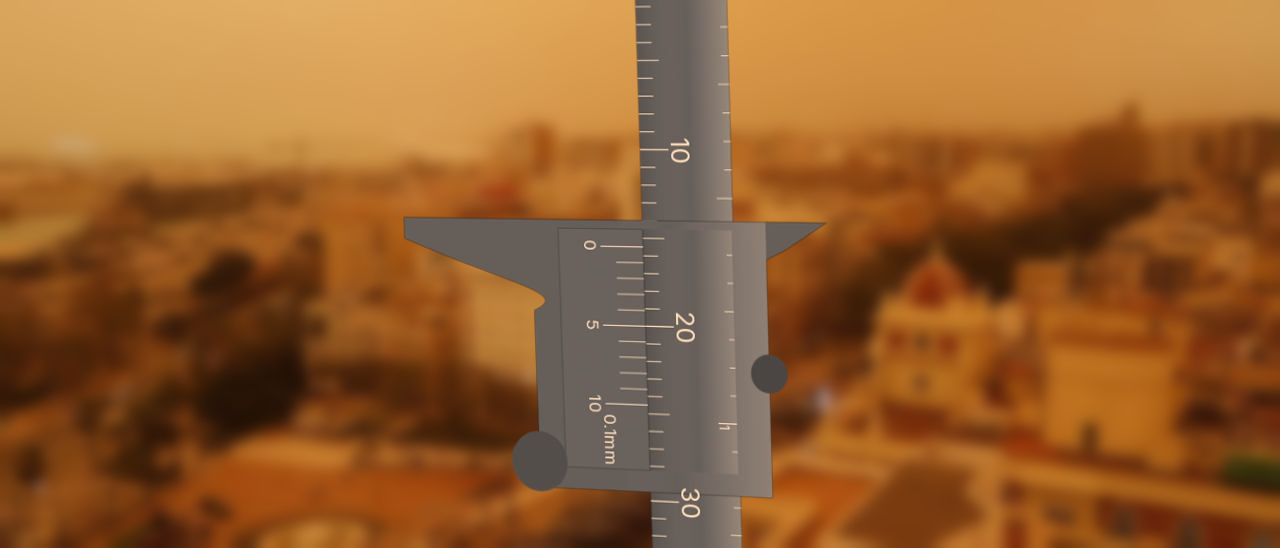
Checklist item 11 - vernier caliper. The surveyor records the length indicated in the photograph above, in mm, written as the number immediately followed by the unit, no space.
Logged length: 15.5mm
